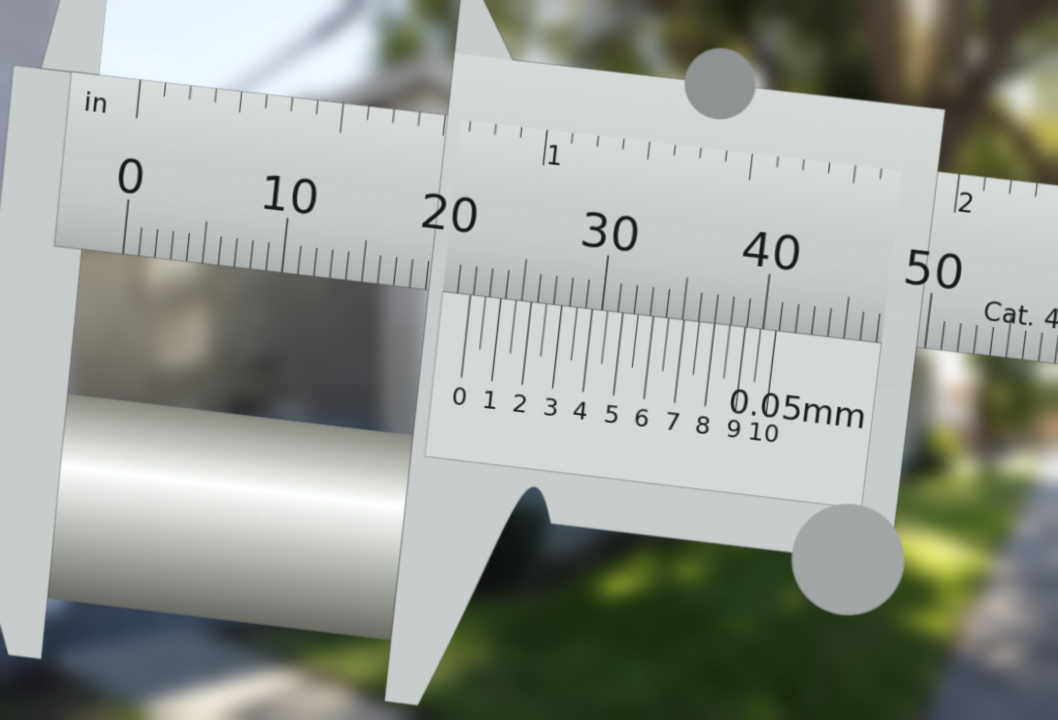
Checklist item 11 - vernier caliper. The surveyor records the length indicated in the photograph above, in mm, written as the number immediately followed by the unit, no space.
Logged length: 21.8mm
